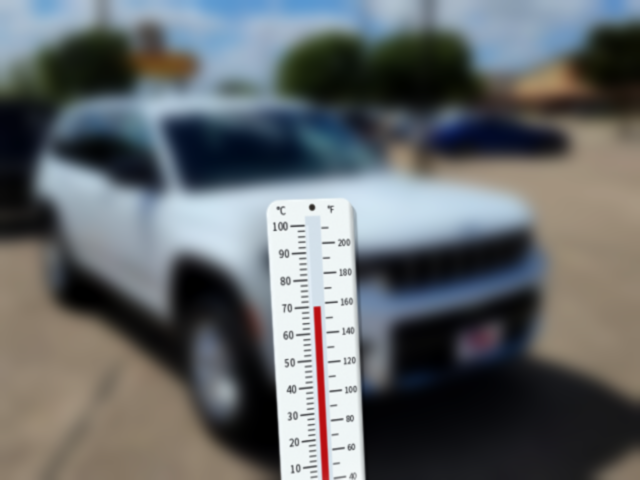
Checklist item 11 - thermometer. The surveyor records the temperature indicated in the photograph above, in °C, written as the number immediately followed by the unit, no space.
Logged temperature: 70°C
